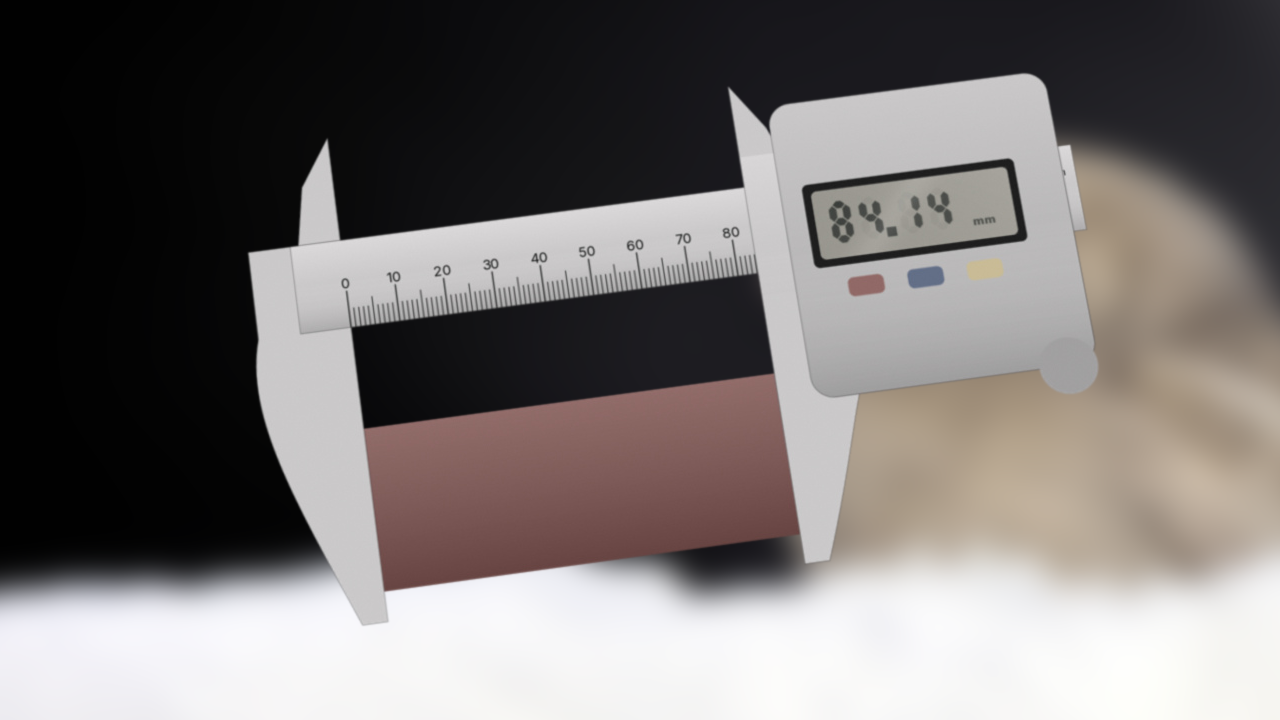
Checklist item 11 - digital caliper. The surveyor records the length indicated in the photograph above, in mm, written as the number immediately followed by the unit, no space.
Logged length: 84.14mm
